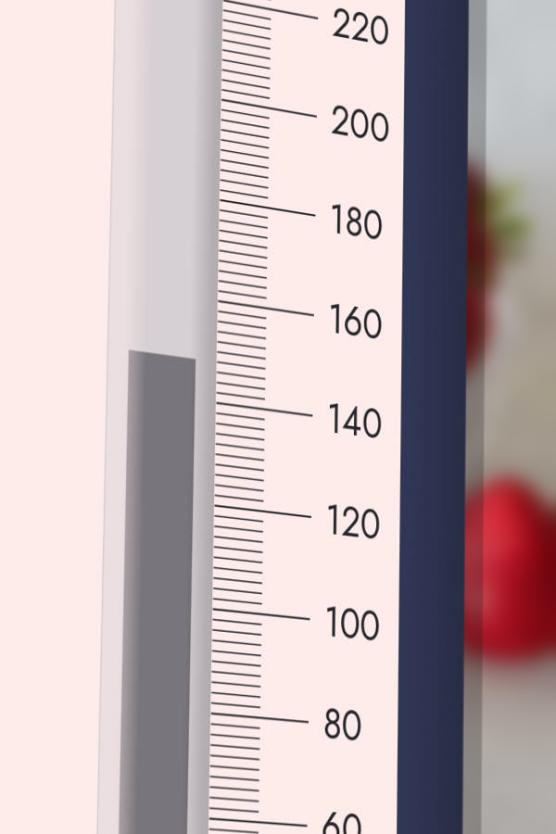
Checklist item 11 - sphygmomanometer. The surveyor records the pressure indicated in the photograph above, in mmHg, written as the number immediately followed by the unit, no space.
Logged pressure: 148mmHg
